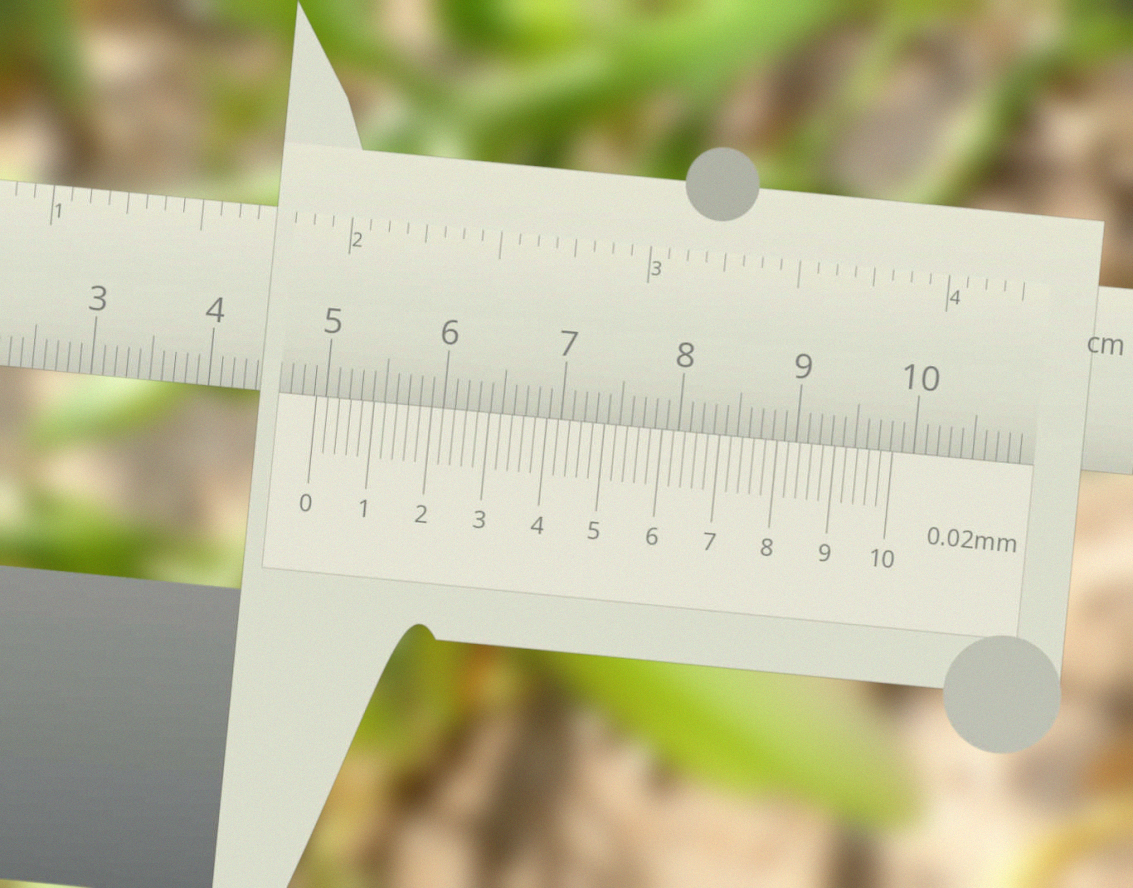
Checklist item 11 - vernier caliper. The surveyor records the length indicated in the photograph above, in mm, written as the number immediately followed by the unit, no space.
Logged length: 49.2mm
